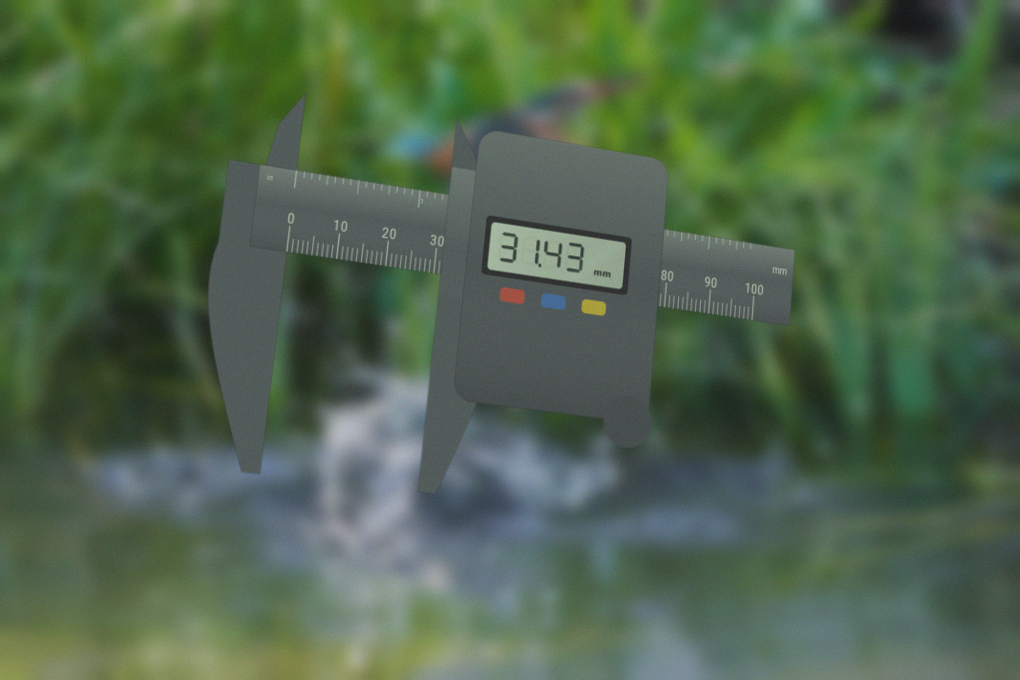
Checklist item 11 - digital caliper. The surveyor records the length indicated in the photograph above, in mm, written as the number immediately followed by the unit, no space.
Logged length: 31.43mm
